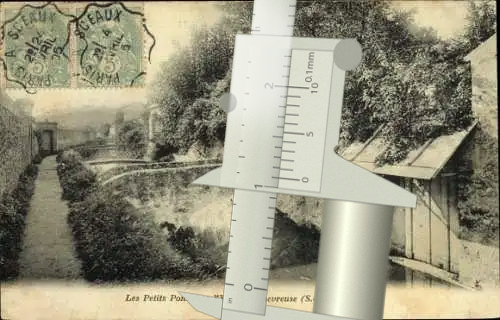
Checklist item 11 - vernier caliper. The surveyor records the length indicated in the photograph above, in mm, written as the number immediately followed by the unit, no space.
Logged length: 11.0mm
